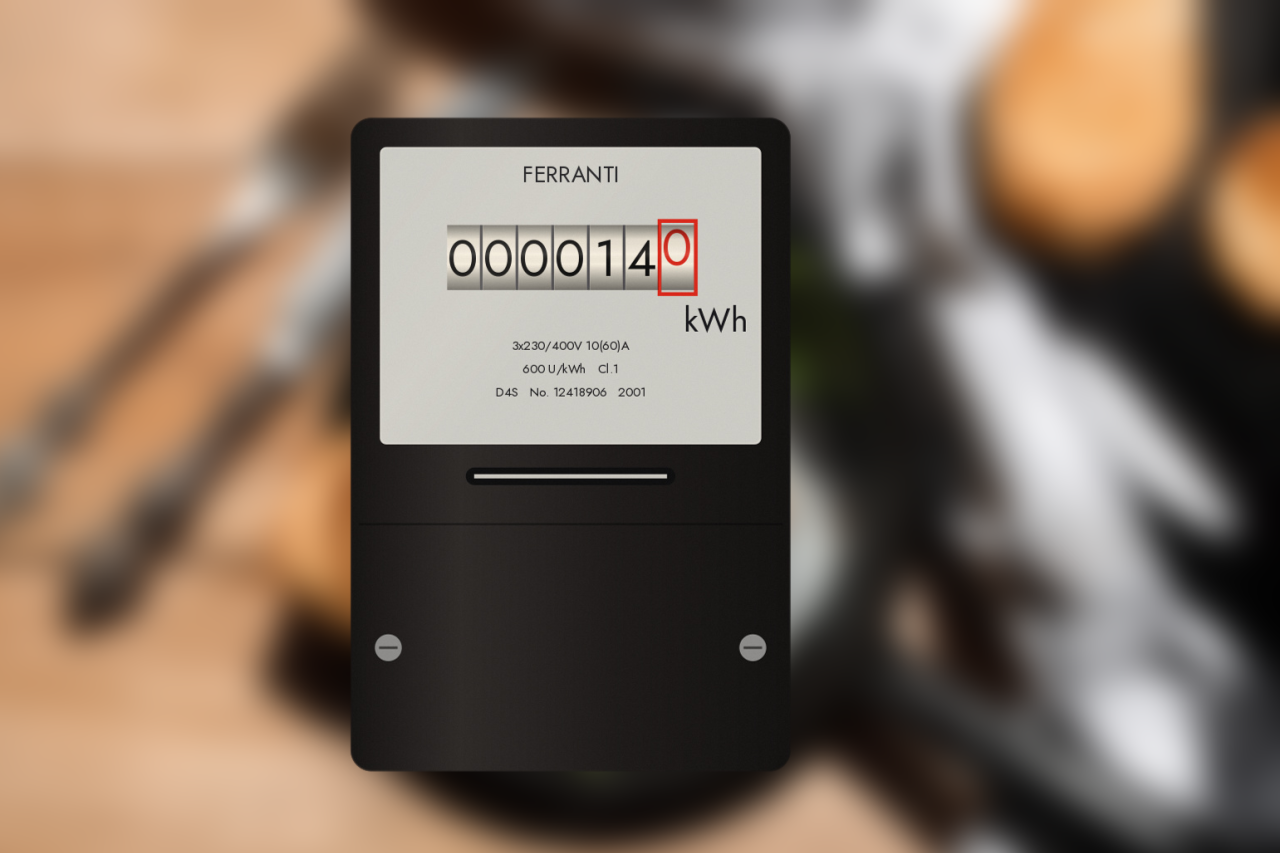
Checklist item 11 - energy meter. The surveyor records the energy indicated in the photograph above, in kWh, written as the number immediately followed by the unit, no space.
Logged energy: 14.0kWh
